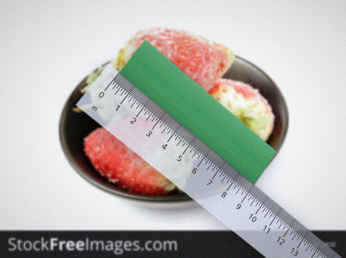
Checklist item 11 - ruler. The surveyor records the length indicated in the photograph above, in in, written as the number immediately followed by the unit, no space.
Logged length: 9in
